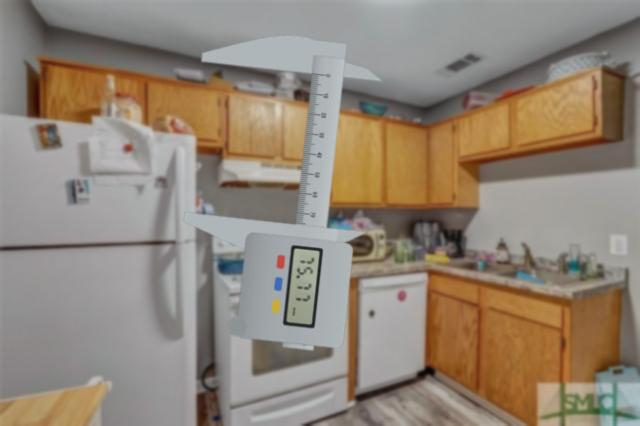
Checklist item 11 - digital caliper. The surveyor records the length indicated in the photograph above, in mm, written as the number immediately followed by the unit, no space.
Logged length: 75.77mm
